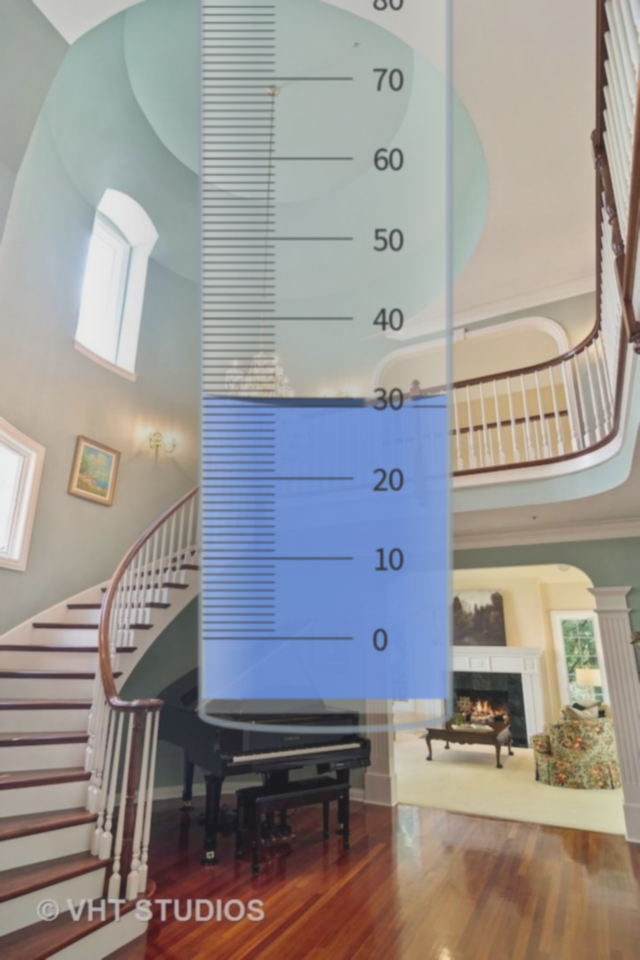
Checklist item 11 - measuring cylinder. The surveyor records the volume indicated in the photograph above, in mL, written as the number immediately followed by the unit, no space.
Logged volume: 29mL
